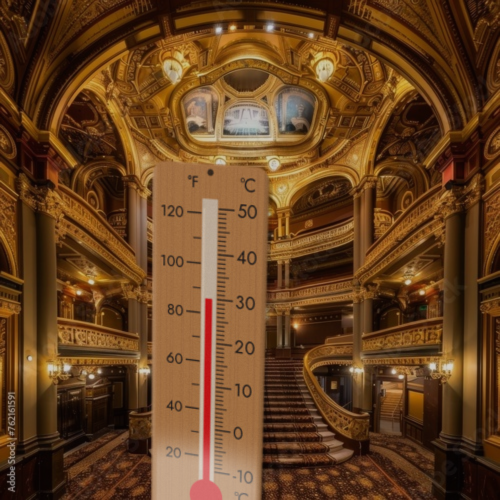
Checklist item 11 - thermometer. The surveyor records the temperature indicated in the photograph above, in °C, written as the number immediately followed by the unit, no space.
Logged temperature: 30°C
